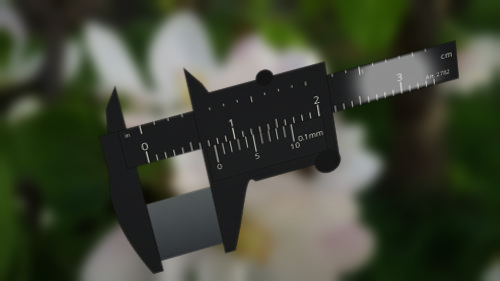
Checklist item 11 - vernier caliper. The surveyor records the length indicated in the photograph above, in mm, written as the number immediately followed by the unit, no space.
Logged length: 7.6mm
